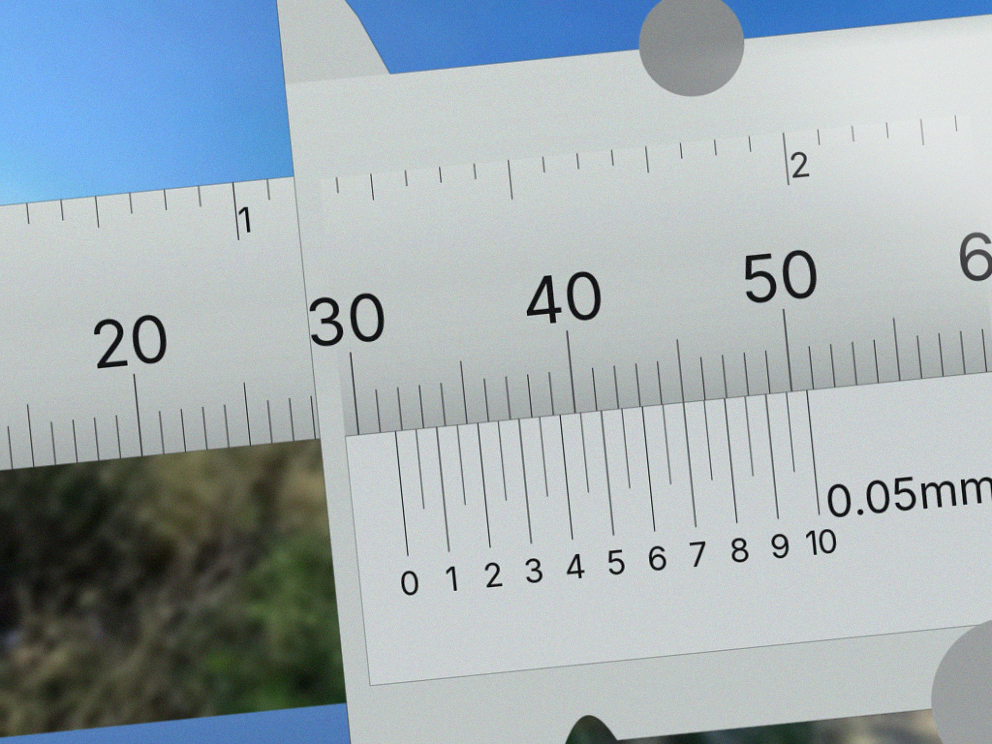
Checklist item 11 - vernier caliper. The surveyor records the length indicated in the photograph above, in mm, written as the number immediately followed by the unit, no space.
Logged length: 31.70mm
